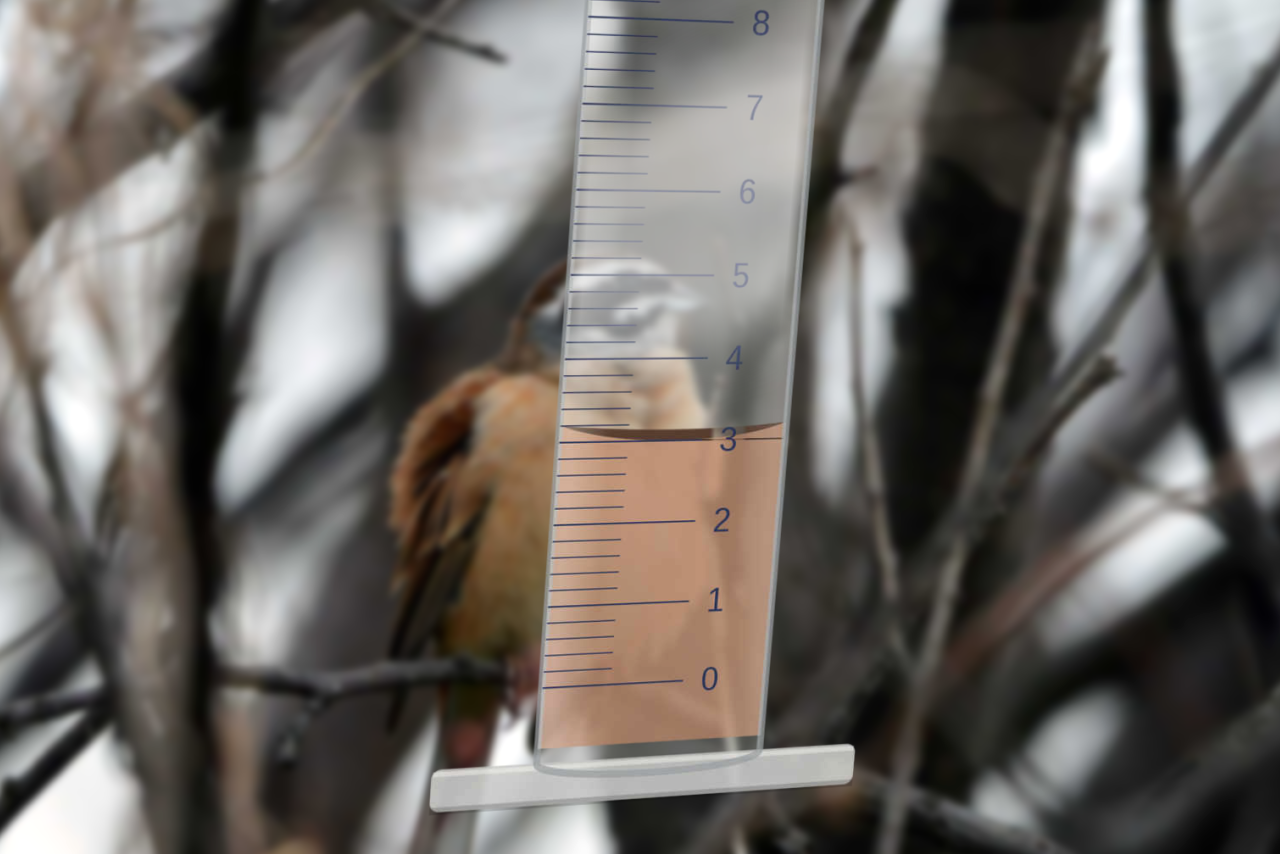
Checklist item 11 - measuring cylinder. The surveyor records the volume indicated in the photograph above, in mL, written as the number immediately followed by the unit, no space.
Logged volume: 3mL
